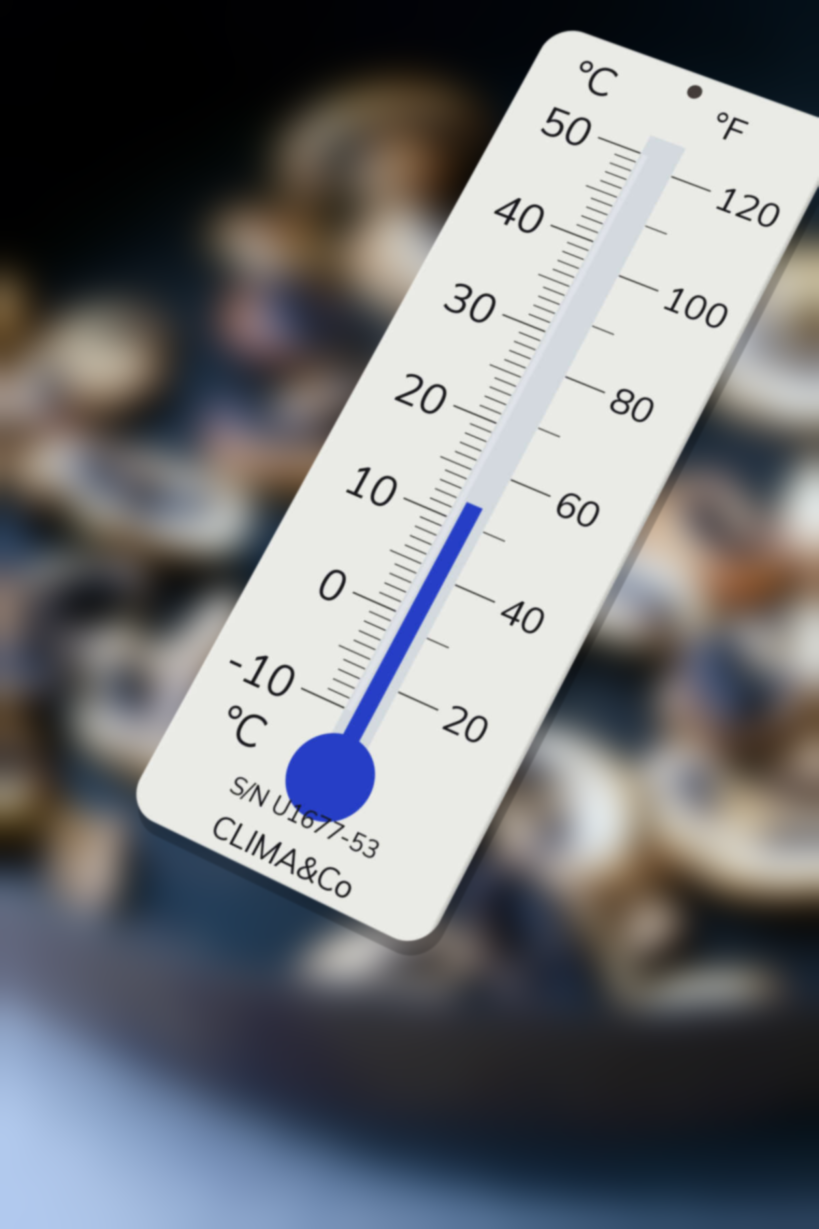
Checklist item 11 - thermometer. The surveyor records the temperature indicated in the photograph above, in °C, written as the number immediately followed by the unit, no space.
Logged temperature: 12°C
